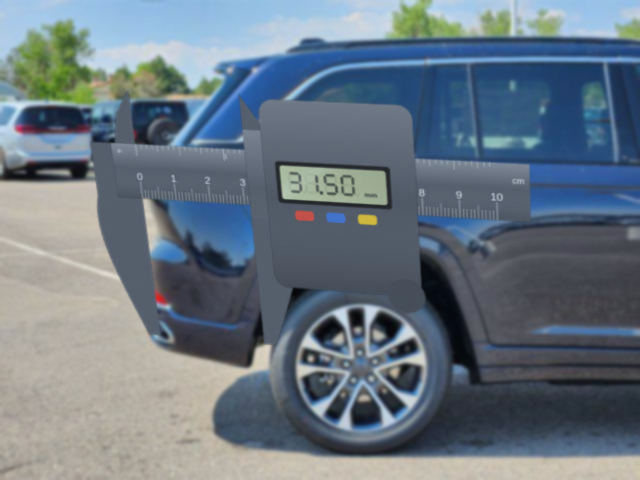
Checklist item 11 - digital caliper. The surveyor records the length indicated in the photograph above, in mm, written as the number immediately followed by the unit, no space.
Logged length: 31.50mm
